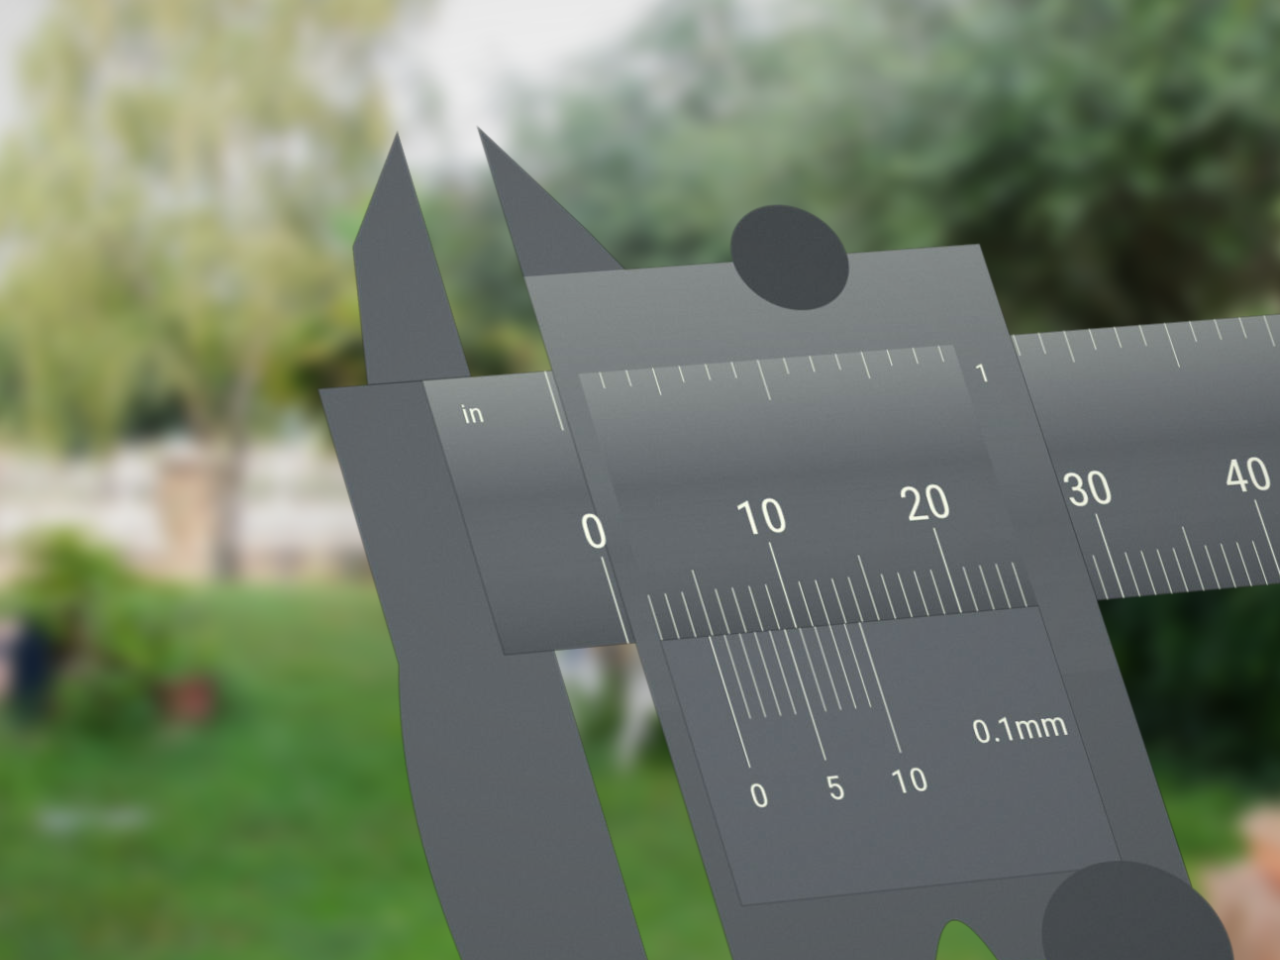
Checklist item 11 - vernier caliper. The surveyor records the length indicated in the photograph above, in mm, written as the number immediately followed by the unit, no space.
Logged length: 4.8mm
